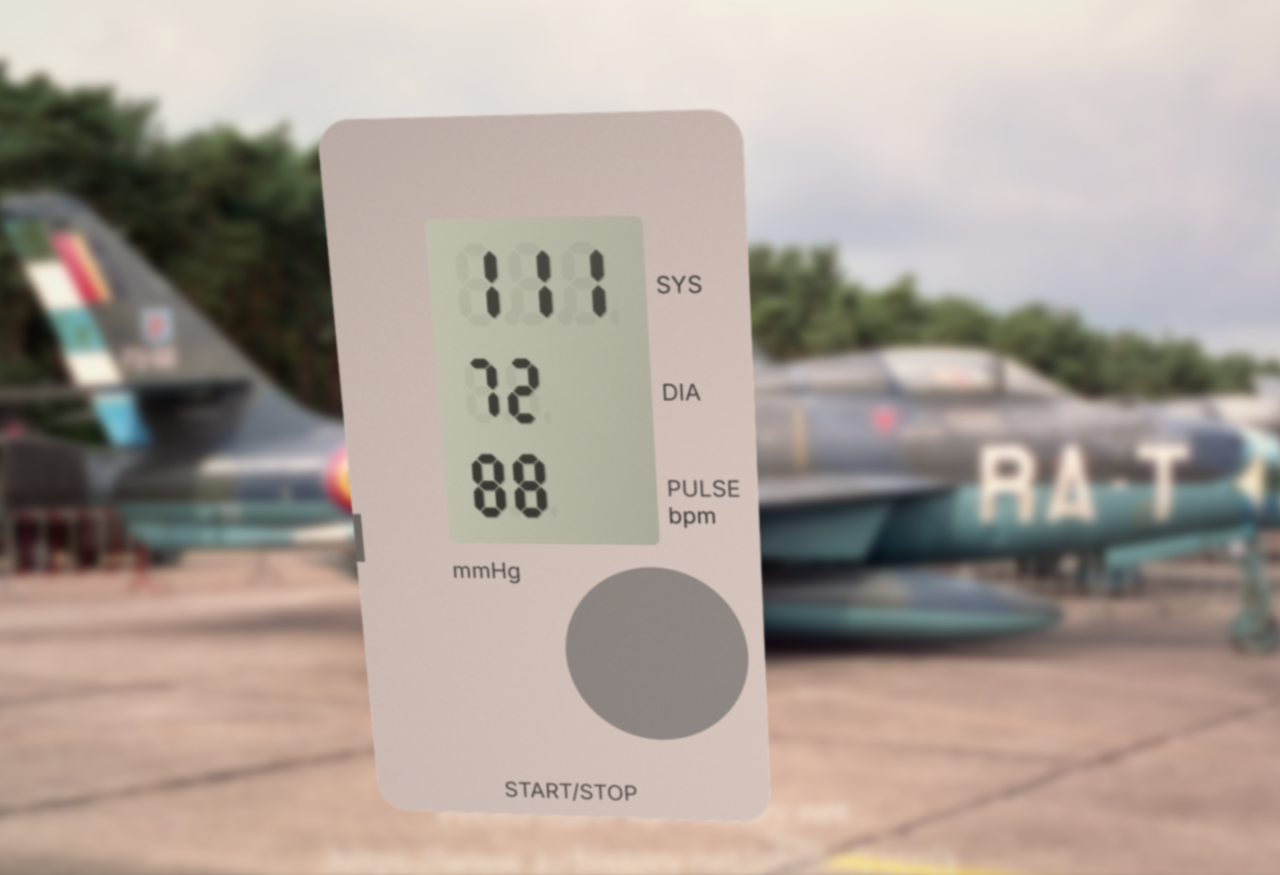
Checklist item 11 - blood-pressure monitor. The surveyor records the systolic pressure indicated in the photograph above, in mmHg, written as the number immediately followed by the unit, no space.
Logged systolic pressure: 111mmHg
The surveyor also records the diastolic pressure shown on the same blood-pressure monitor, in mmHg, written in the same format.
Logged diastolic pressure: 72mmHg
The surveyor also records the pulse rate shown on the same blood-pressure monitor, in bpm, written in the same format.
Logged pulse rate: 88bpm
